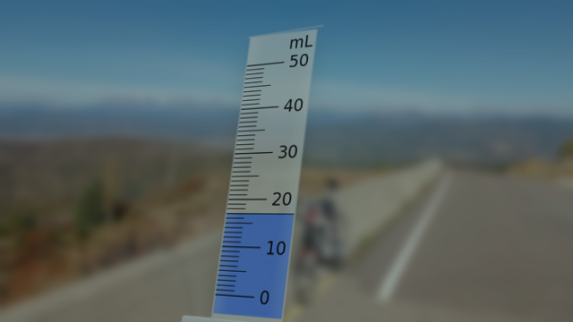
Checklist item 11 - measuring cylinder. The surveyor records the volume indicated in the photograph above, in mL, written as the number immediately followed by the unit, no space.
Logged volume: 17mL
